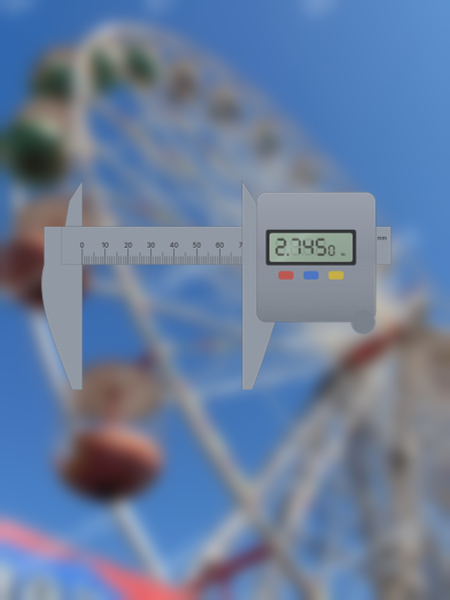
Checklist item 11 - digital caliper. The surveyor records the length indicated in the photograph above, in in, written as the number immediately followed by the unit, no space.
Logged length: 2.7450in
